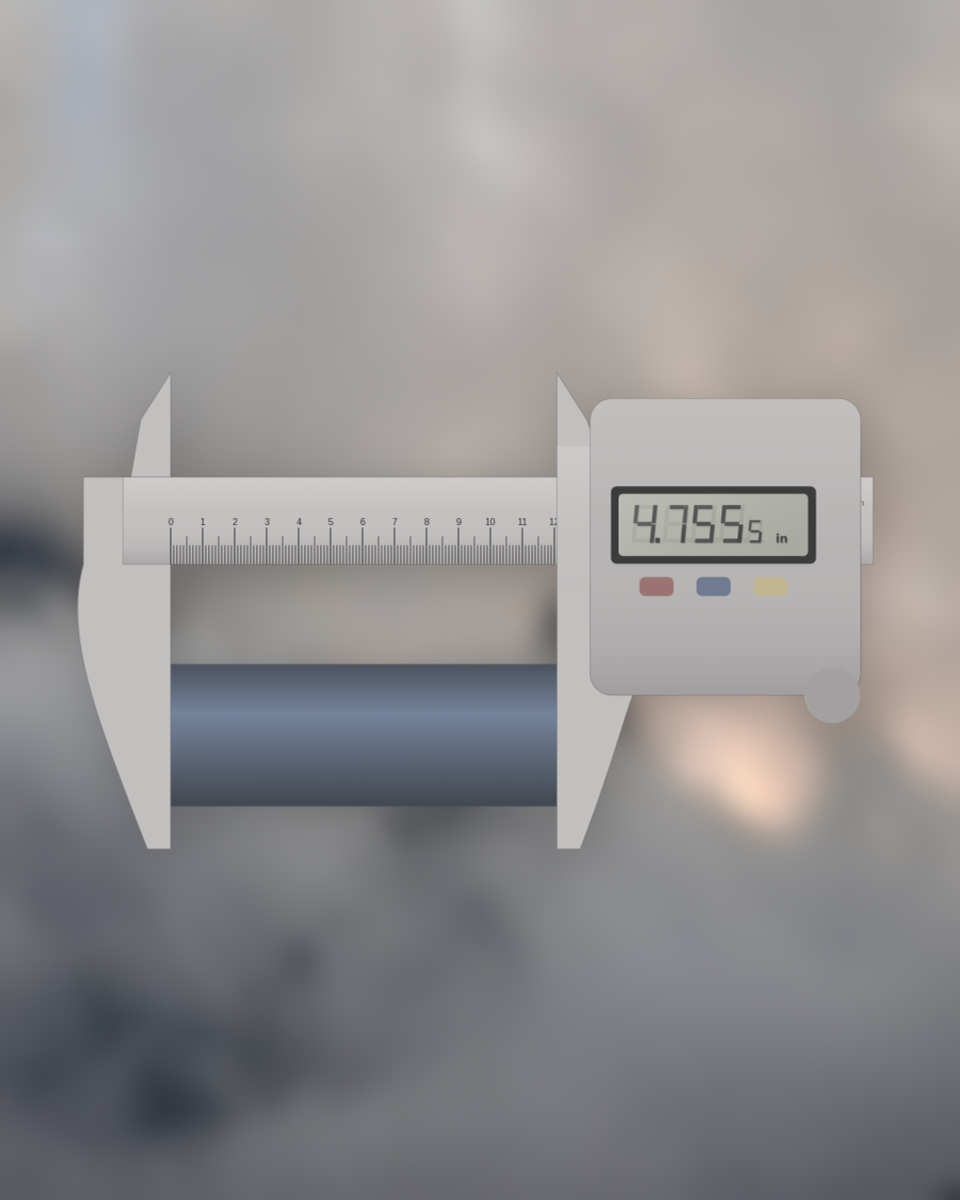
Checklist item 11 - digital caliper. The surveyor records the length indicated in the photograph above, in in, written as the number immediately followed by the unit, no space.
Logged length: 4.7555in
